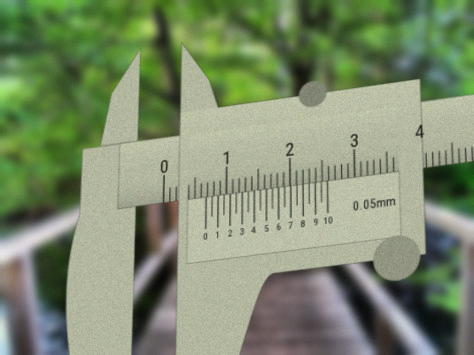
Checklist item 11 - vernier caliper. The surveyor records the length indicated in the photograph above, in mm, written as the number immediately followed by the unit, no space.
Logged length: 6.8mm
